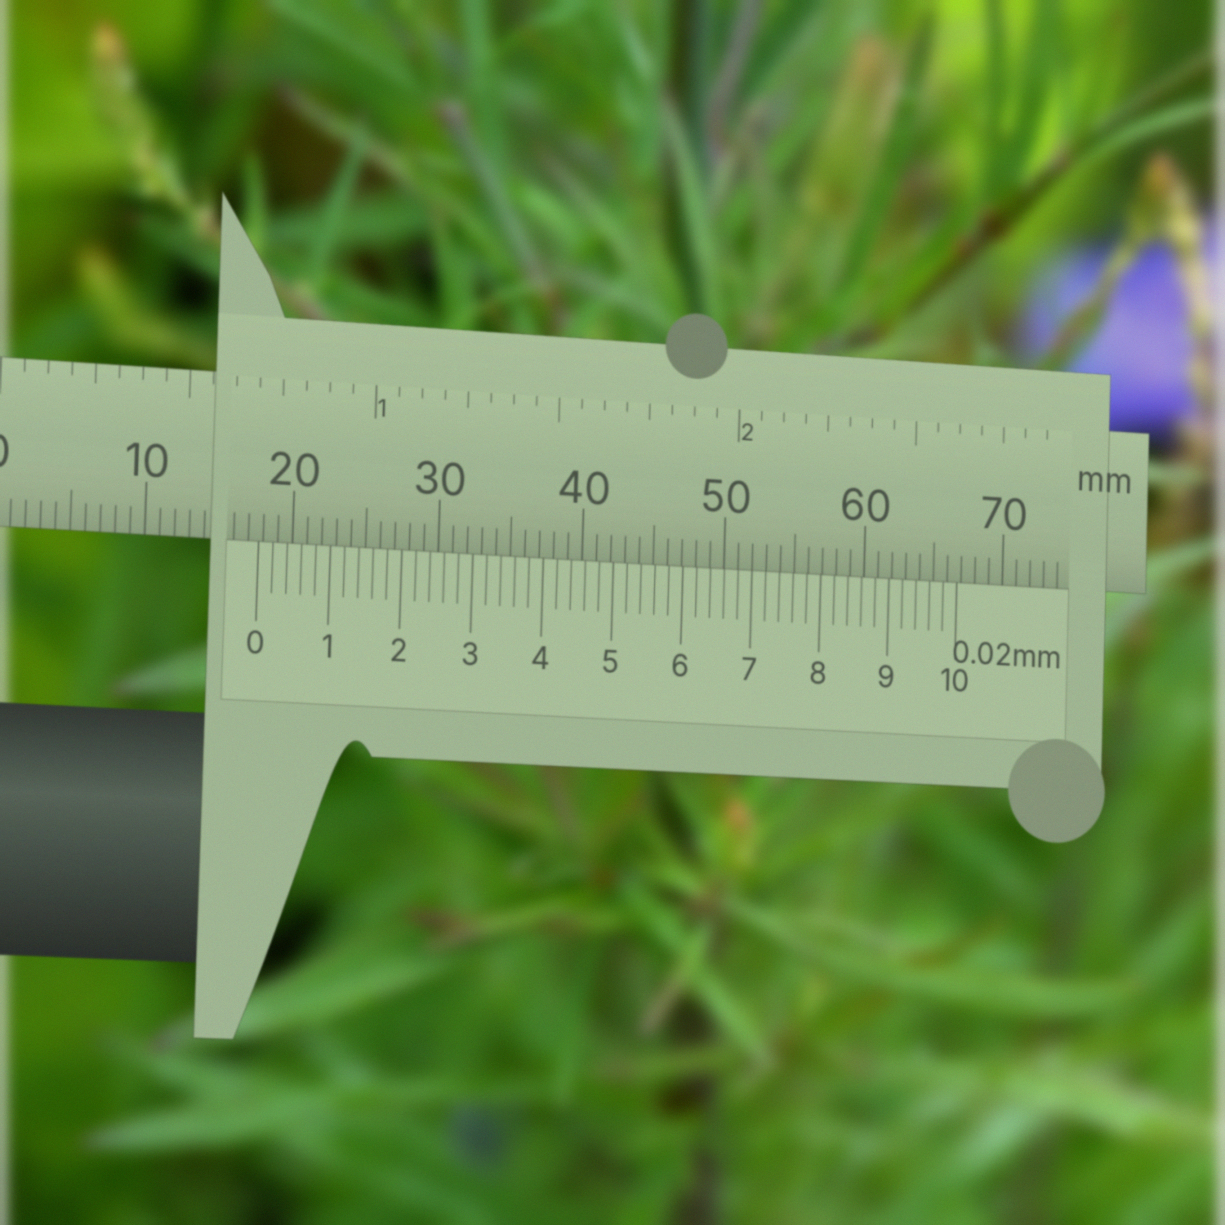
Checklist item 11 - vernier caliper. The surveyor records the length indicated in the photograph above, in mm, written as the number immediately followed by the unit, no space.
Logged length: 17.7mm
